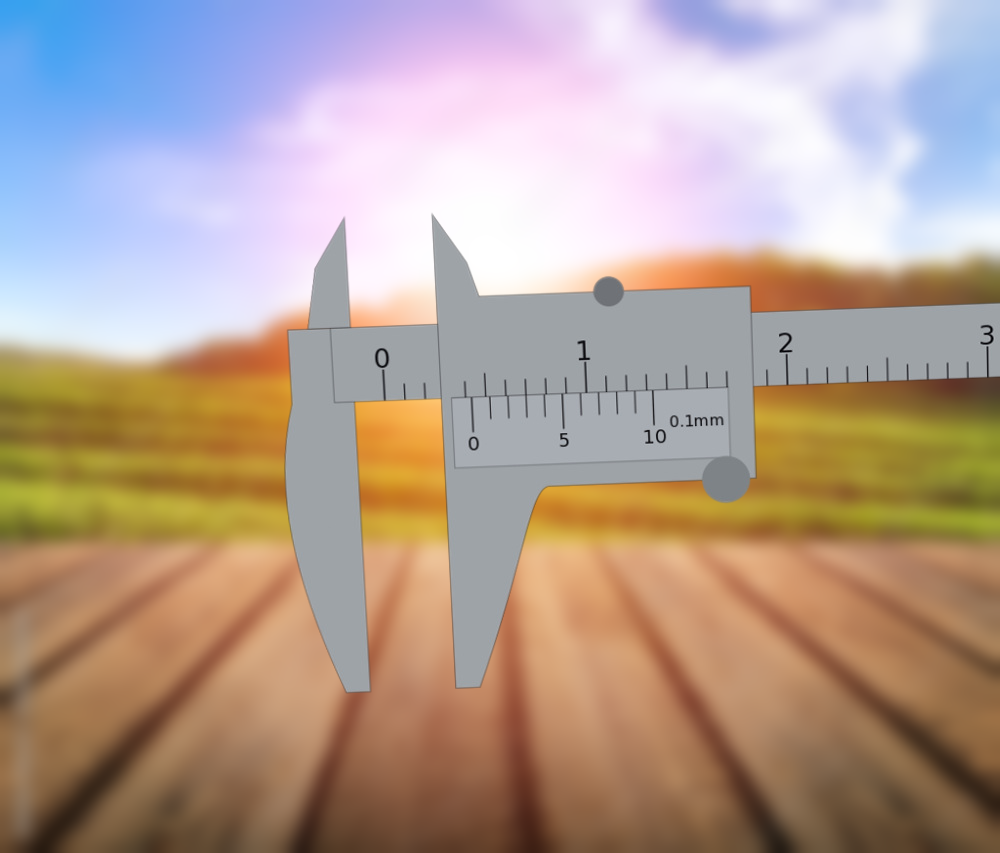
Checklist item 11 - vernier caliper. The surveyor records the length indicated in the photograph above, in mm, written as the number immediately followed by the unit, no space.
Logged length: 4.3mm
